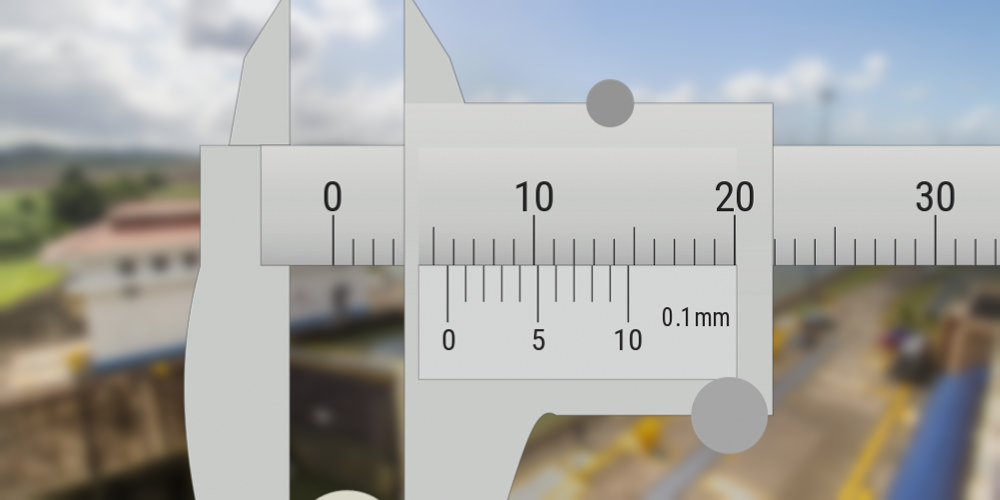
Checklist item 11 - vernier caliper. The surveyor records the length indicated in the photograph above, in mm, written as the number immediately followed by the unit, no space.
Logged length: 5.7mm
